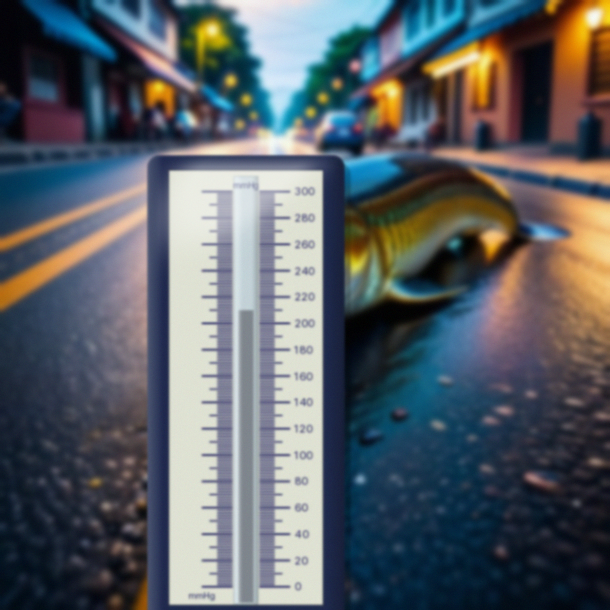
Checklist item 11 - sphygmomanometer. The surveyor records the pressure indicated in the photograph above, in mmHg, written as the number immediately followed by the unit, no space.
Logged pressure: 210mmHg
